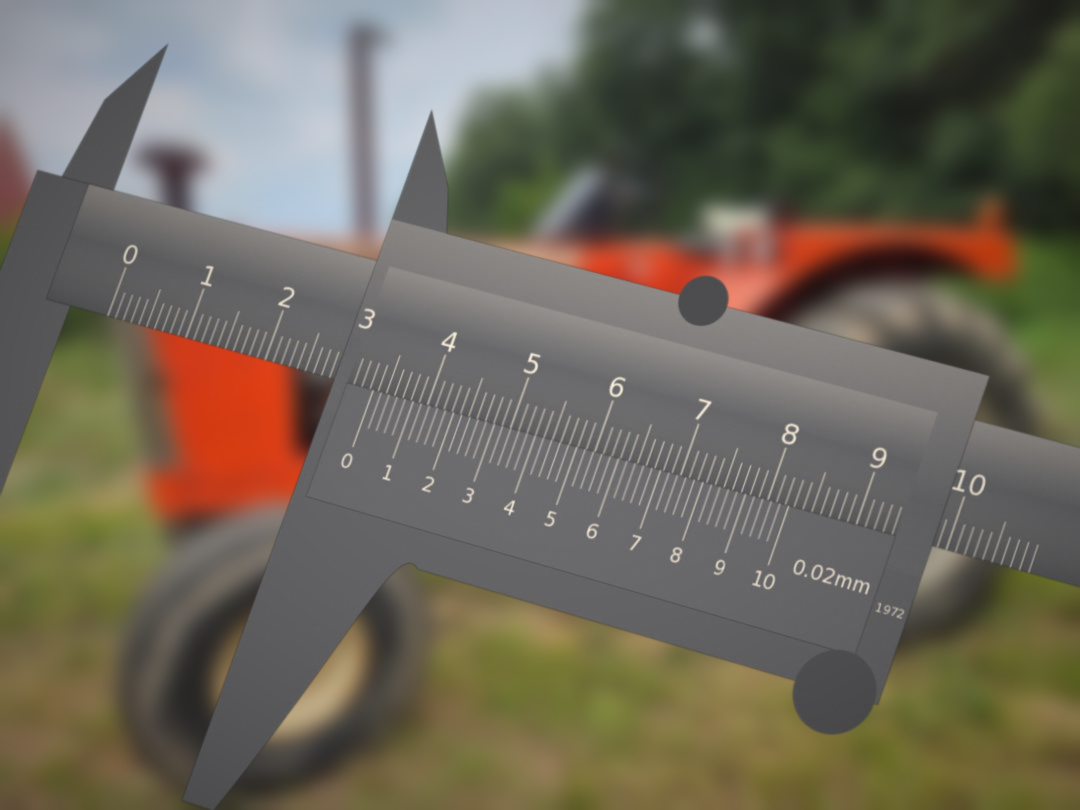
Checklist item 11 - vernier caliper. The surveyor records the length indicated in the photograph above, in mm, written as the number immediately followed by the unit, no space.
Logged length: 33.4mm
